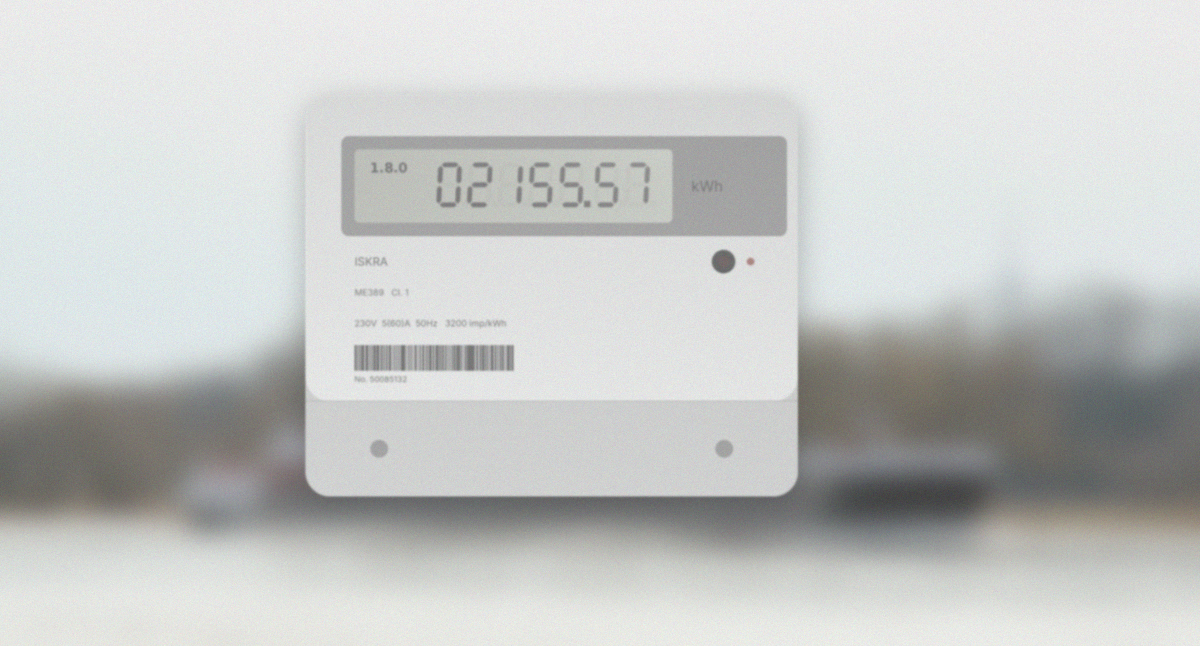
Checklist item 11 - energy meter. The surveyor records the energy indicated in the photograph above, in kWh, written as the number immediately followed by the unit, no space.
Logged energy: 2155.57kWh
